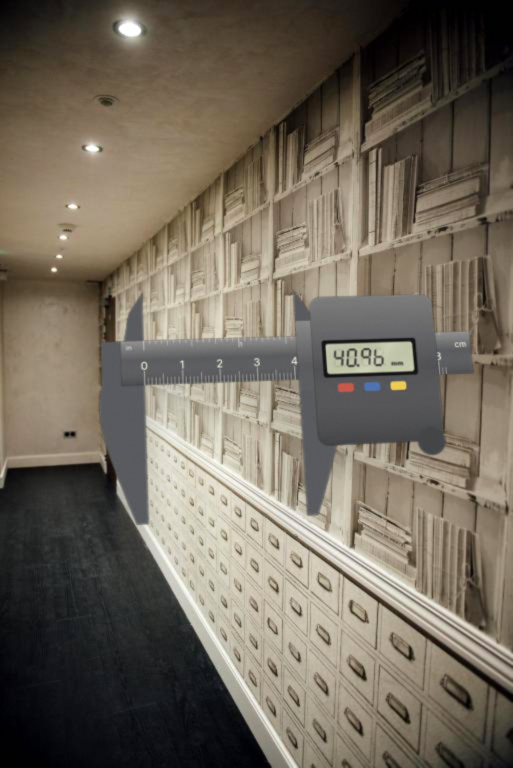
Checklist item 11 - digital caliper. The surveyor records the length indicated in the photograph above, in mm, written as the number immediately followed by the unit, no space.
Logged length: 40.96mm
